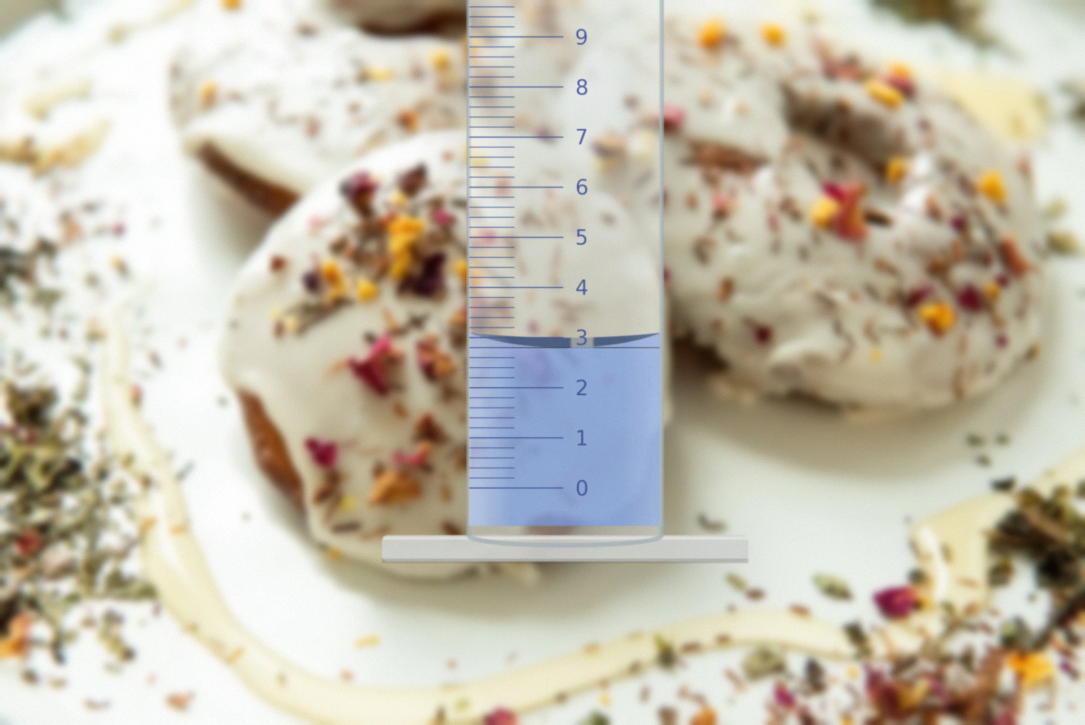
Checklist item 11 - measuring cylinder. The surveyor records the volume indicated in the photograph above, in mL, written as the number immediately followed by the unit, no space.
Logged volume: 2.8mL
